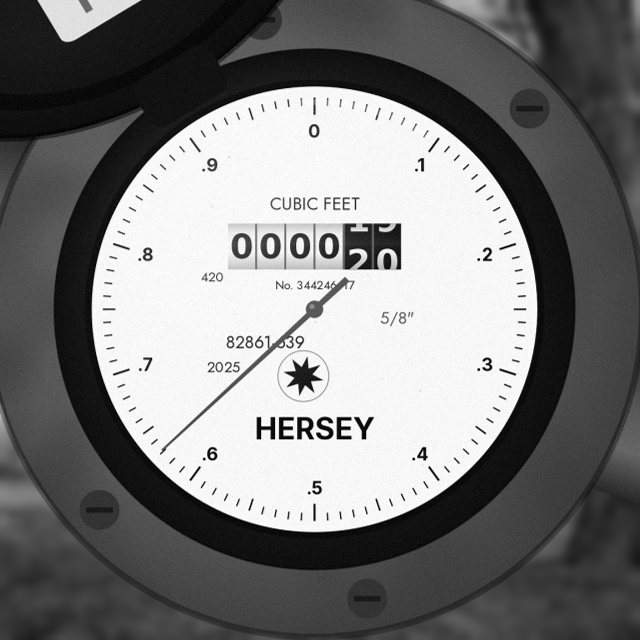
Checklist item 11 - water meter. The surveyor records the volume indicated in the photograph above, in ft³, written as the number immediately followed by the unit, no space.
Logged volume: 19.63ft³
